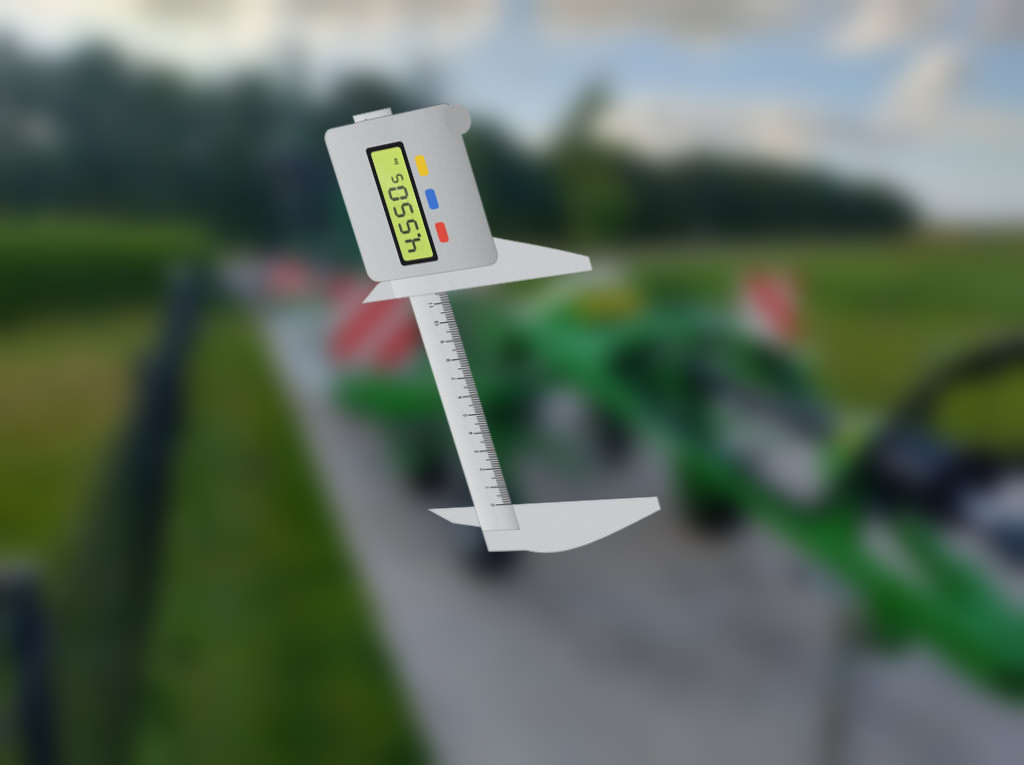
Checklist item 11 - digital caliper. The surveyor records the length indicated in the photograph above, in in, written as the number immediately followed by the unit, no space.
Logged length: 4.5505in
